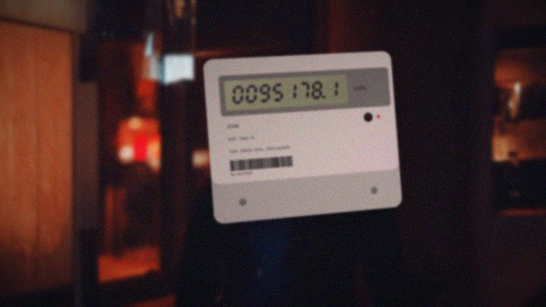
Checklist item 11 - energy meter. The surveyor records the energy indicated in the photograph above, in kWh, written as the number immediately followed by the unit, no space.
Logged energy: 95178.1kWh
